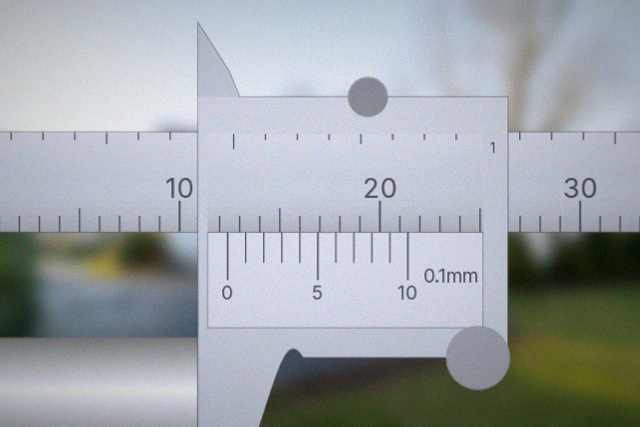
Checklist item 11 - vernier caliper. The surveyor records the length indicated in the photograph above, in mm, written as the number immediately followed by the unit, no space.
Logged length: 12.4mm
